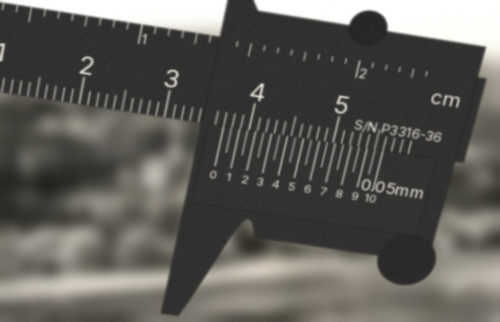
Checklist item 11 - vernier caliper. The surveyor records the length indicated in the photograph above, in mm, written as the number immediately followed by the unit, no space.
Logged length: 37.0mm
